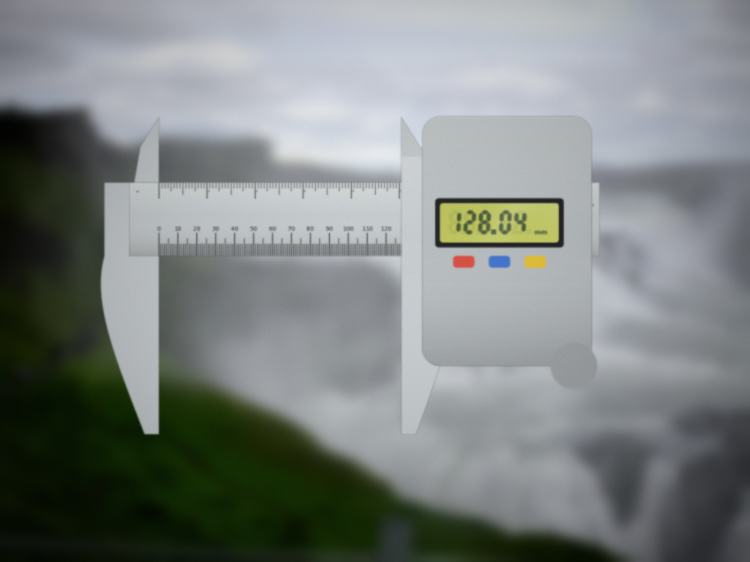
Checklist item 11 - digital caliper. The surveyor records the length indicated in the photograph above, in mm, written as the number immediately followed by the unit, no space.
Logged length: 128.04mm
